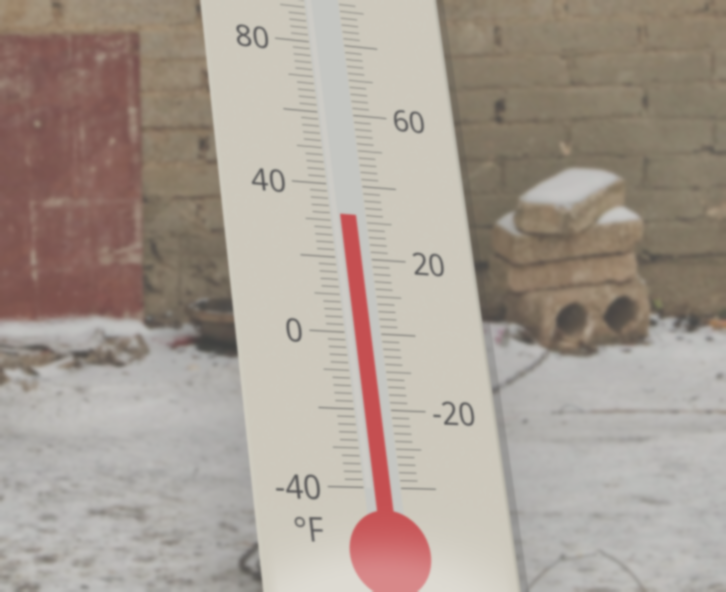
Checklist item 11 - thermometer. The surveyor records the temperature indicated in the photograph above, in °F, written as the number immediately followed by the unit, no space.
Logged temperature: 32°F
